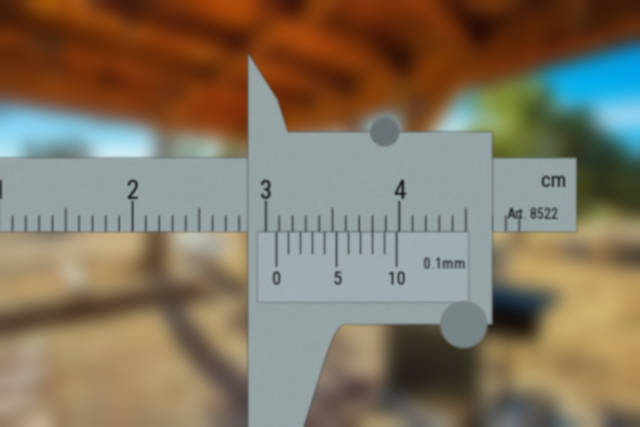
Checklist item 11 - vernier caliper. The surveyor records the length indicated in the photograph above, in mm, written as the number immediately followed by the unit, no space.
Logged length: 30.8mm
